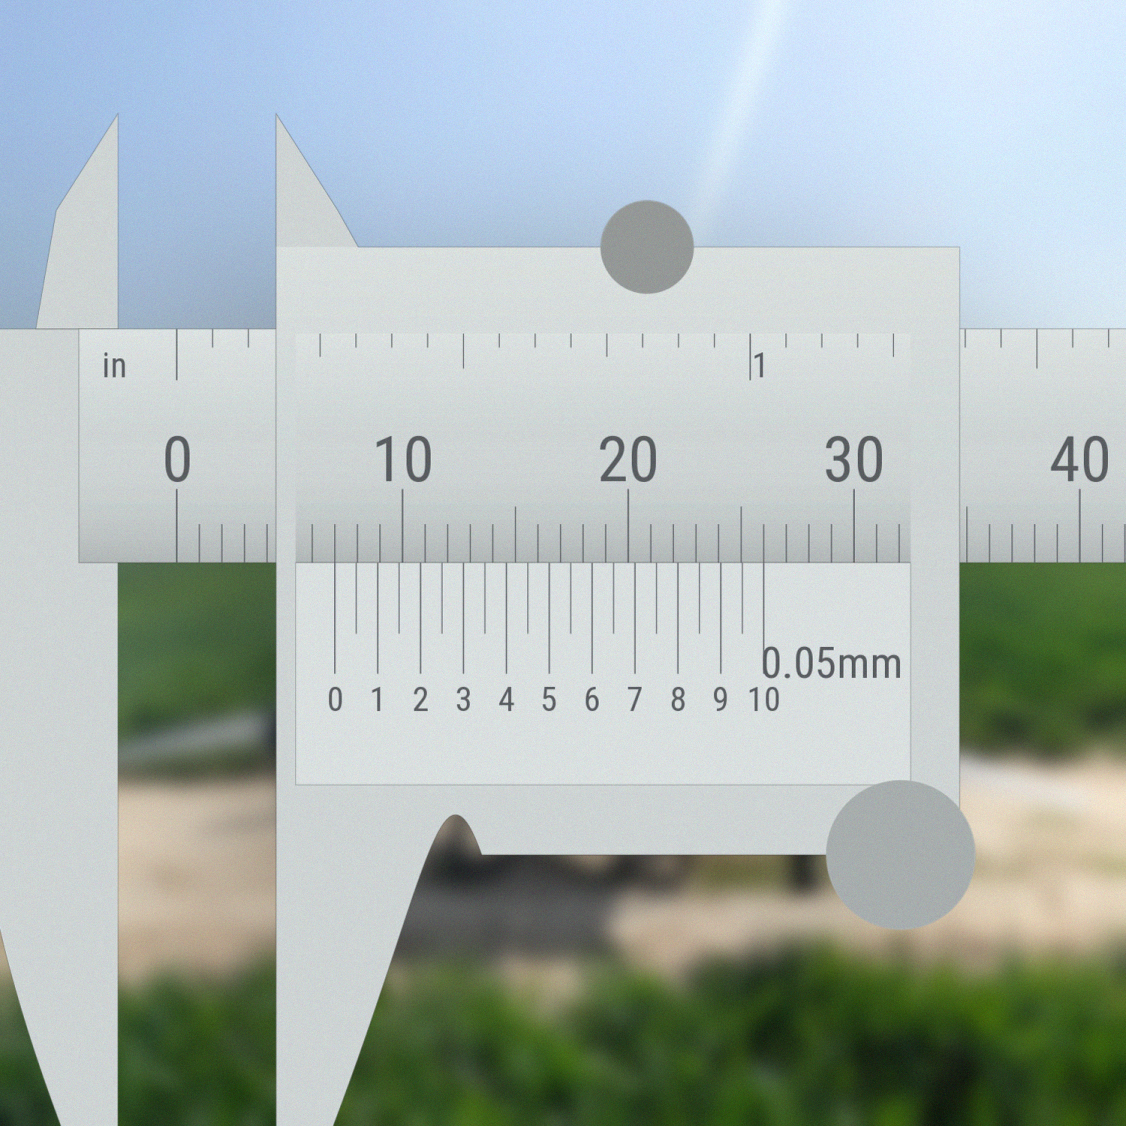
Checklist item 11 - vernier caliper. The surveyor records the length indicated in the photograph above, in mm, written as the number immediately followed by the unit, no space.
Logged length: 7.00mm
